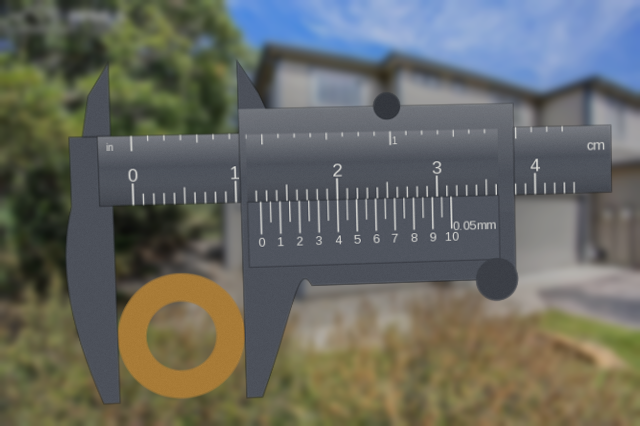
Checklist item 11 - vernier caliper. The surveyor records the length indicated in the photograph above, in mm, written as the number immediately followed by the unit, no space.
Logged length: 12.4mm
